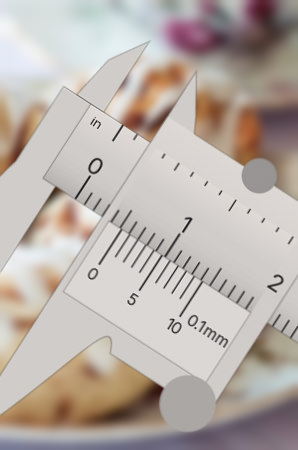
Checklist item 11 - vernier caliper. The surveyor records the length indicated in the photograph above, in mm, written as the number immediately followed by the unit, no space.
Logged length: 5.2mm
